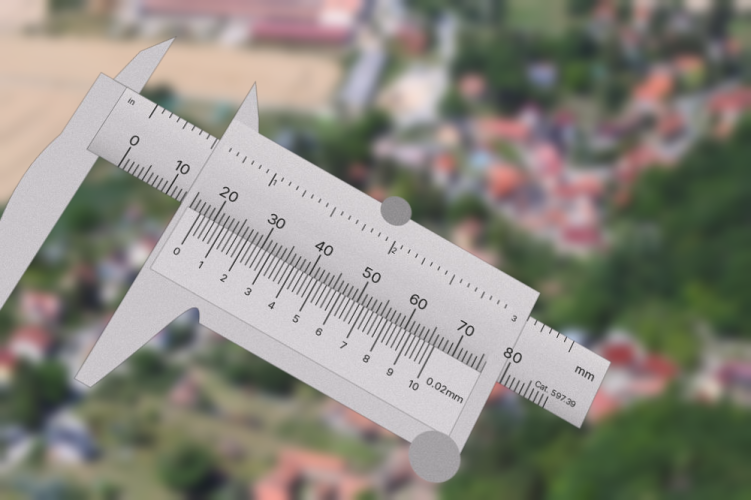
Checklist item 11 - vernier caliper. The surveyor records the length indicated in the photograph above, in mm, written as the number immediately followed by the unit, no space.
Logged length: 17.2mm
